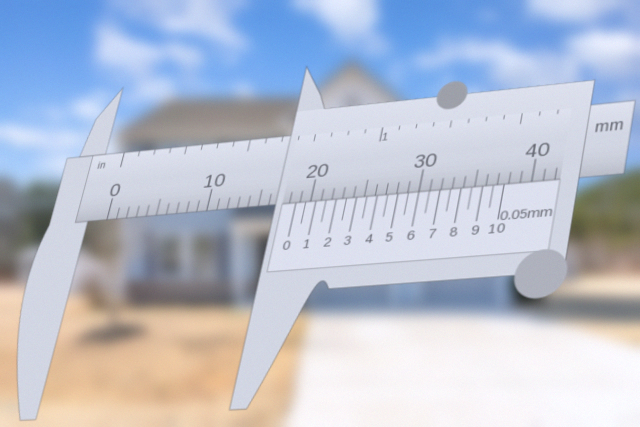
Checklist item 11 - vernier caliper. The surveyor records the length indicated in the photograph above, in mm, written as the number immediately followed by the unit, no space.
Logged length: 18.6mm
